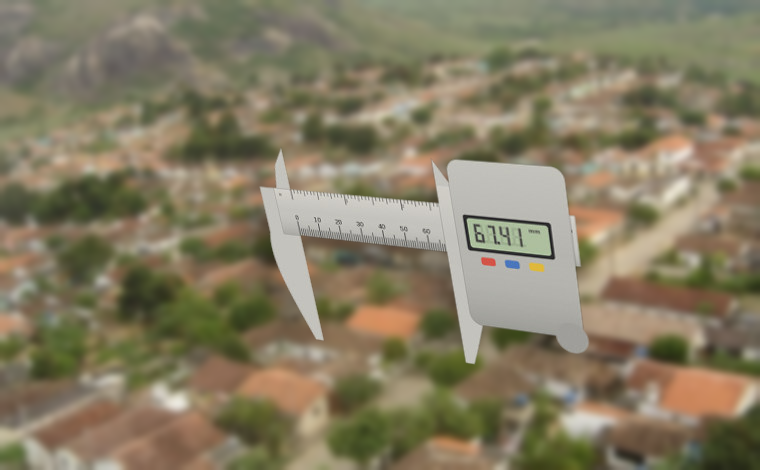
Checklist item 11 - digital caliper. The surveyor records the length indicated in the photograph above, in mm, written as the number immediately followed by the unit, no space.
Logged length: 67.41mm
